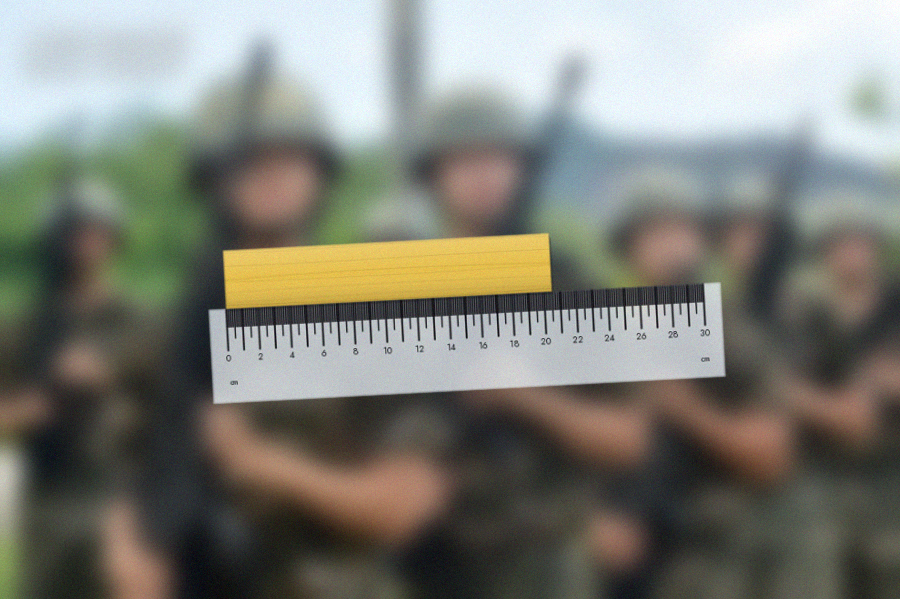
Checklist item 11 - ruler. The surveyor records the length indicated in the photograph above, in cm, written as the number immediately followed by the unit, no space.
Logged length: 20.5cm
